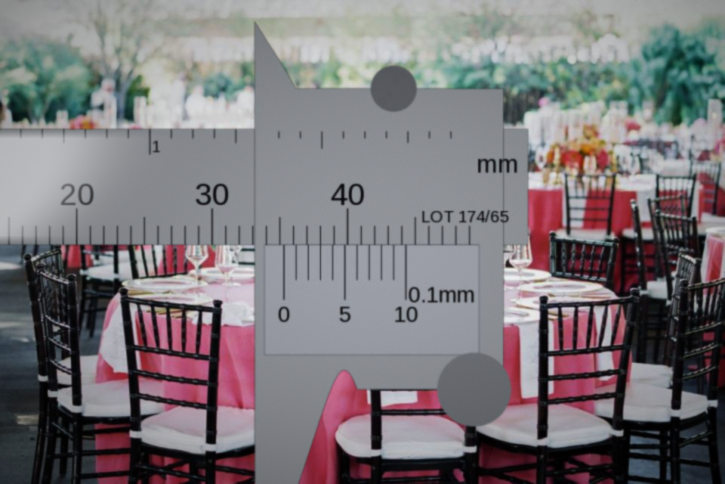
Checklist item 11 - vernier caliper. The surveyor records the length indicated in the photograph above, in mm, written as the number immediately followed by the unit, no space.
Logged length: 35.3mm
